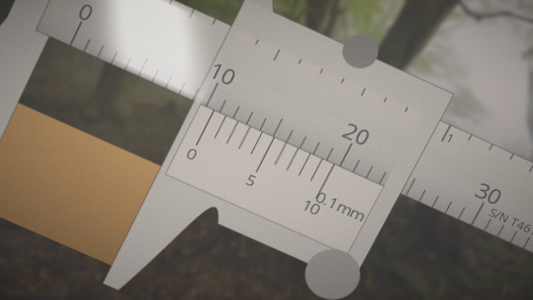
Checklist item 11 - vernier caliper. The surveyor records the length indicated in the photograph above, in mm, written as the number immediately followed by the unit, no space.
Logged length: 10.6mm
